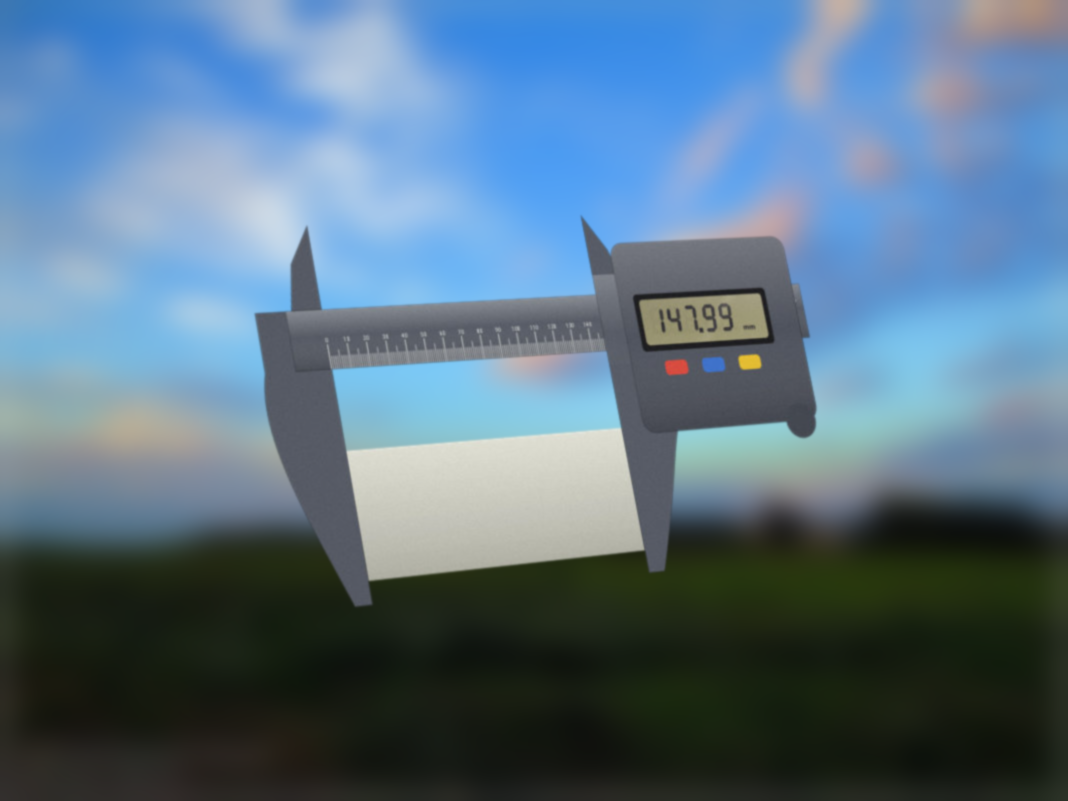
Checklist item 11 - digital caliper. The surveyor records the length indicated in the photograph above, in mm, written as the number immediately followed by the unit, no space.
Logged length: 147.99mm
